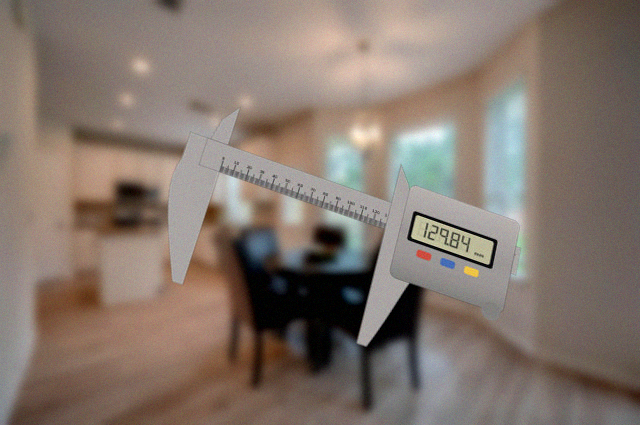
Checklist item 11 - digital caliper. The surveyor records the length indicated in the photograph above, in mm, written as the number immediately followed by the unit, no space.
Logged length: 129.84mm
